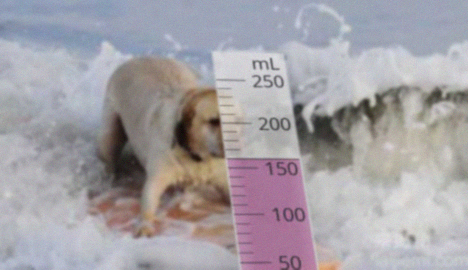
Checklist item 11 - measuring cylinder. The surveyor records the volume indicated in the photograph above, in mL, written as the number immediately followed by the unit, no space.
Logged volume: 160mL
